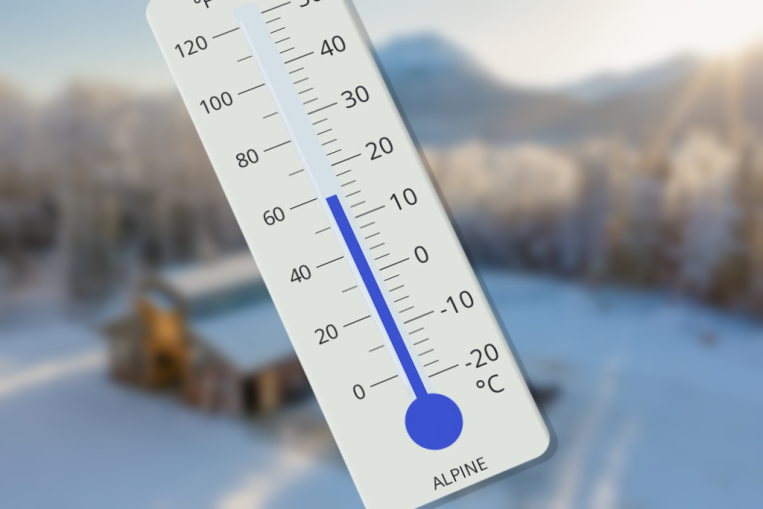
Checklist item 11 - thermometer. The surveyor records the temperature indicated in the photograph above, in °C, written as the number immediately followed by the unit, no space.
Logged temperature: 15°C
